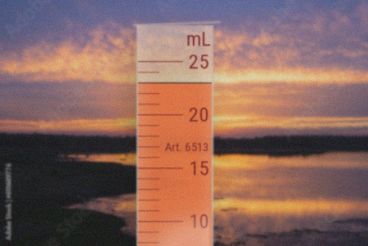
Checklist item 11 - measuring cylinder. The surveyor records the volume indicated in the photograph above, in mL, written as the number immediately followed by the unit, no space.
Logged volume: 23mL
